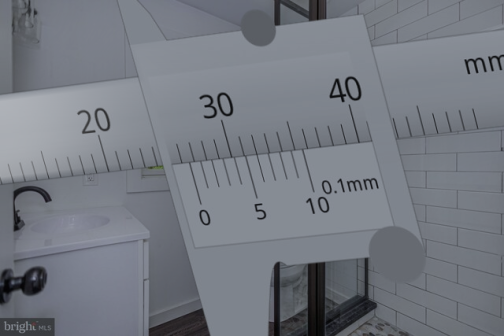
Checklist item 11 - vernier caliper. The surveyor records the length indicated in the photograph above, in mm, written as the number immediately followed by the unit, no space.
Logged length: 26.6mm
